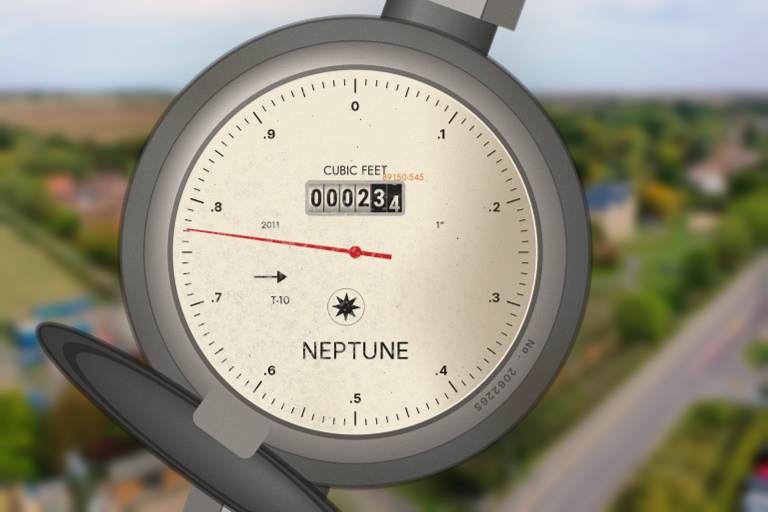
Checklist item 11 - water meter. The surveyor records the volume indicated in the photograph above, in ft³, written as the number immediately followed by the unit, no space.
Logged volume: 233.77ft³
